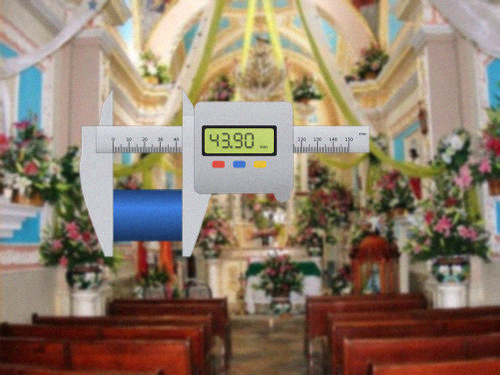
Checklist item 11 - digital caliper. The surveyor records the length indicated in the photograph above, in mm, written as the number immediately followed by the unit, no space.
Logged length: 43.90mm
